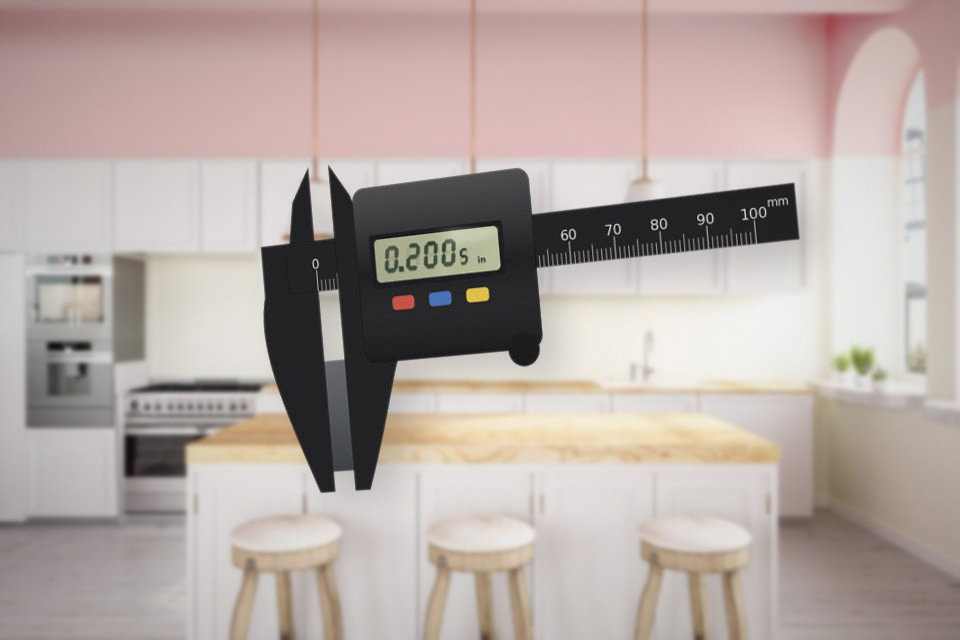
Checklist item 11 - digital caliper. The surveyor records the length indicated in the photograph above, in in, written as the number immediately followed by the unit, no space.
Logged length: 0.2005in
